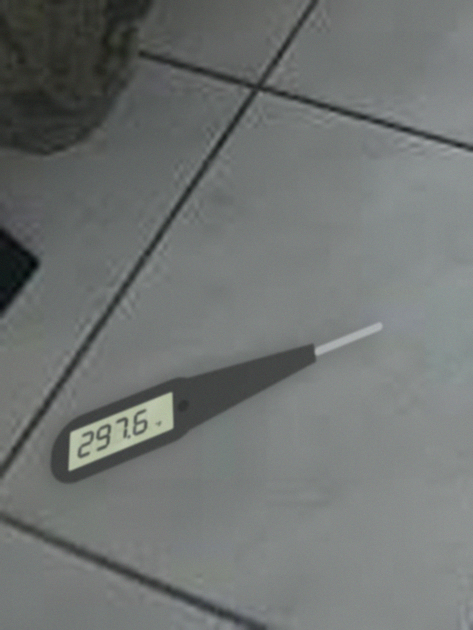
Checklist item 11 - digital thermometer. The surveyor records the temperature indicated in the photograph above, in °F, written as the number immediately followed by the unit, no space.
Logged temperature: 297.6°F
